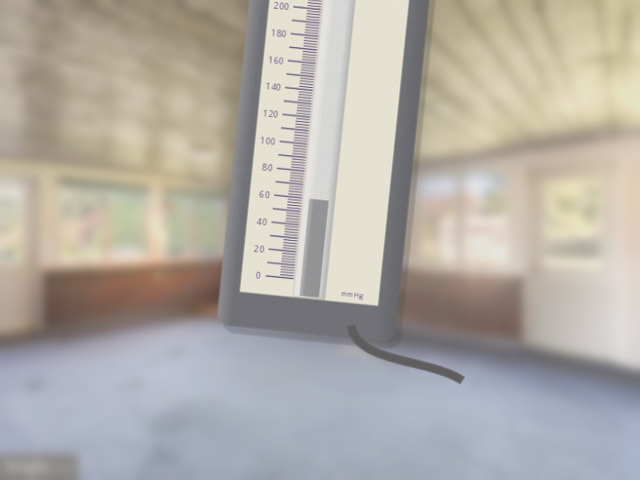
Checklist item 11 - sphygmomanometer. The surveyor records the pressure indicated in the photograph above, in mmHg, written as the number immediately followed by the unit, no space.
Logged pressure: 60mmHg
